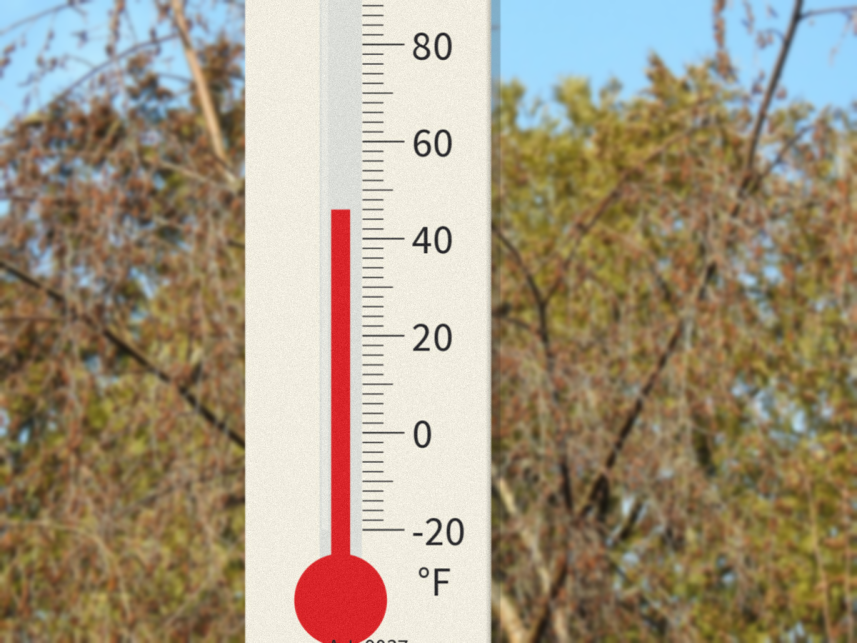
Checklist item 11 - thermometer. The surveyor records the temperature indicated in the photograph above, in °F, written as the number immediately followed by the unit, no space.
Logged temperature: 46°F
